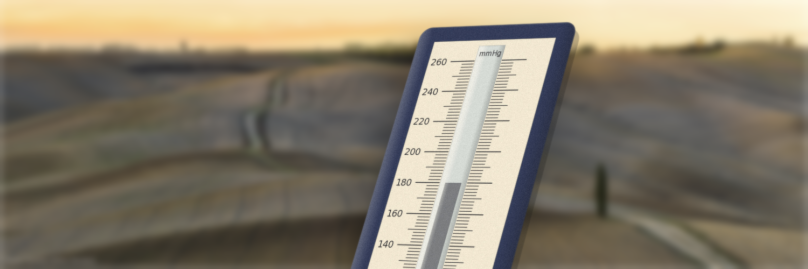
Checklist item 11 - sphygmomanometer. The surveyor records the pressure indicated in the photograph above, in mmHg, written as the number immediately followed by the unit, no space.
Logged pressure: 180mmHg
